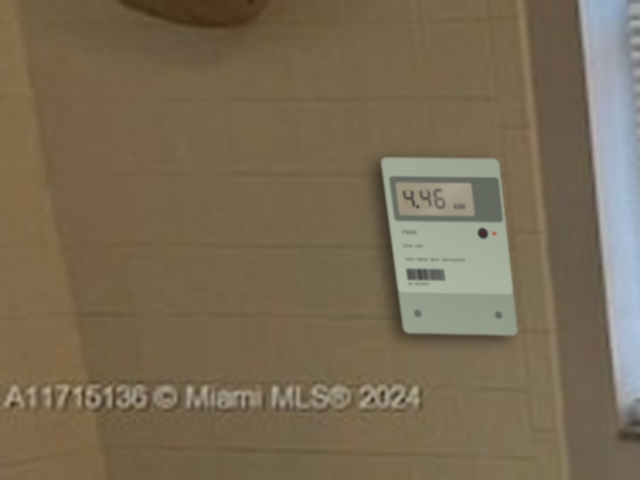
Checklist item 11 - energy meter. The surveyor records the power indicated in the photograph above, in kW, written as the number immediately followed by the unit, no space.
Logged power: 4.46kW
